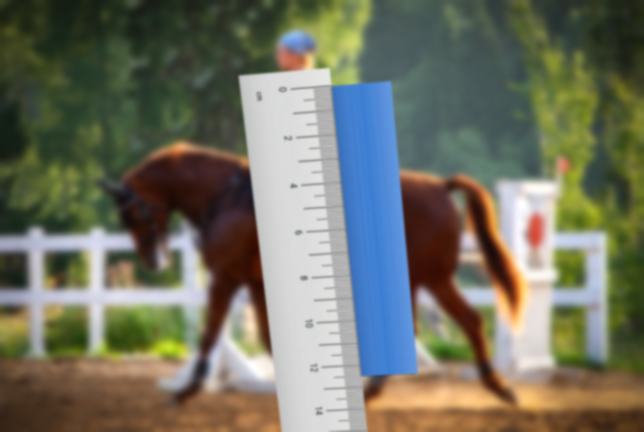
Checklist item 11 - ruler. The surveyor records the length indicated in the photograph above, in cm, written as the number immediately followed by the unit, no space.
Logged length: 12.5cm
